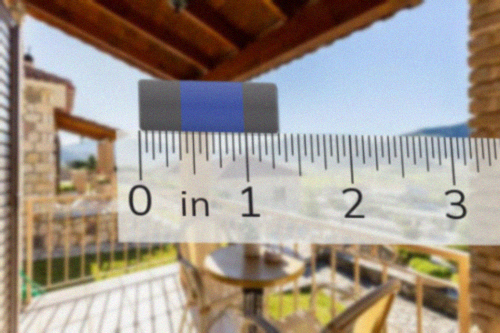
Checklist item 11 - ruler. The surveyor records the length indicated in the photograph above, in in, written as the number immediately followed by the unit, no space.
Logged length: 1.3125in
